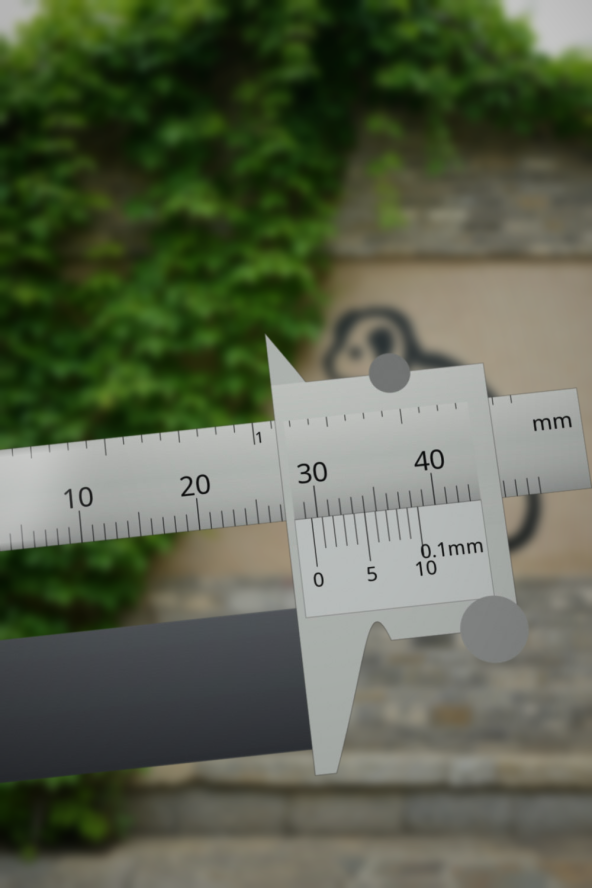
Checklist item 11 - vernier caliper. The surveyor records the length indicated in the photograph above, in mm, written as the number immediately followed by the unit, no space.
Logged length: 29.5mm
